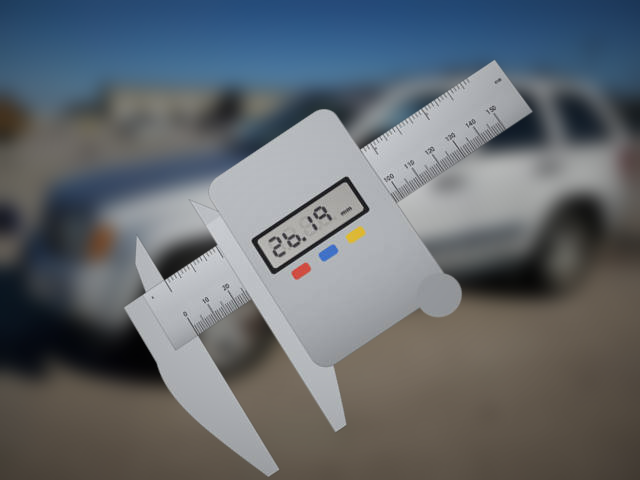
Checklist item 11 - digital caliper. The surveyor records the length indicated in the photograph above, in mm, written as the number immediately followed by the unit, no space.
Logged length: 26.19mm
